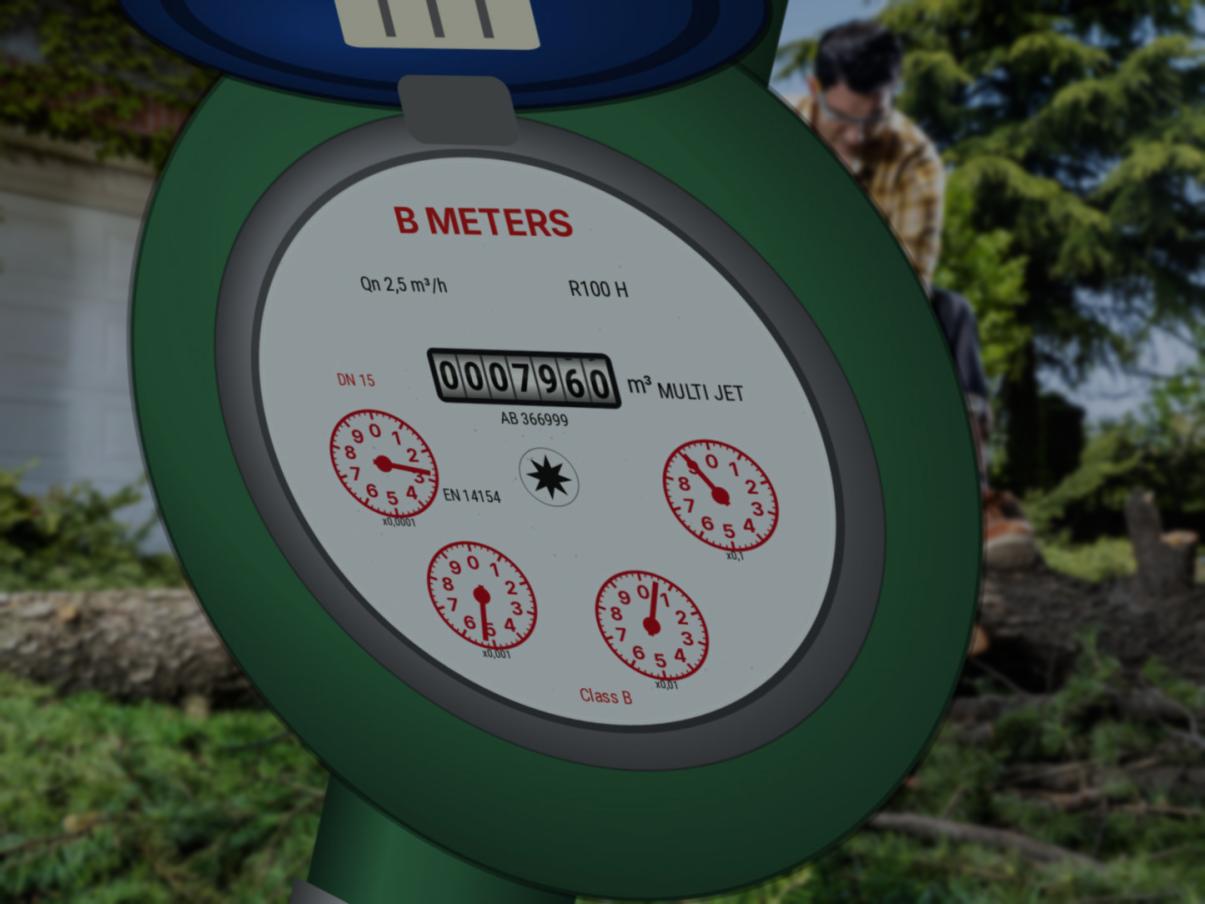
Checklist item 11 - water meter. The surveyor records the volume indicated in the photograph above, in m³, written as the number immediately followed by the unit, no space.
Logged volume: 7959.9052m³
